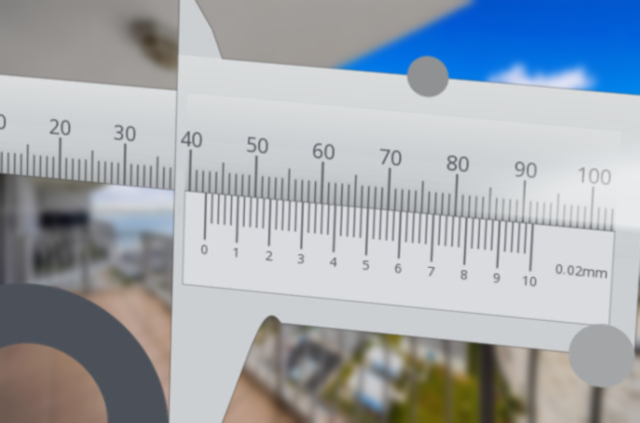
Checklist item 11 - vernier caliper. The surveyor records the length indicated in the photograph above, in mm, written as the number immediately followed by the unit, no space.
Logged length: 42.5mm
